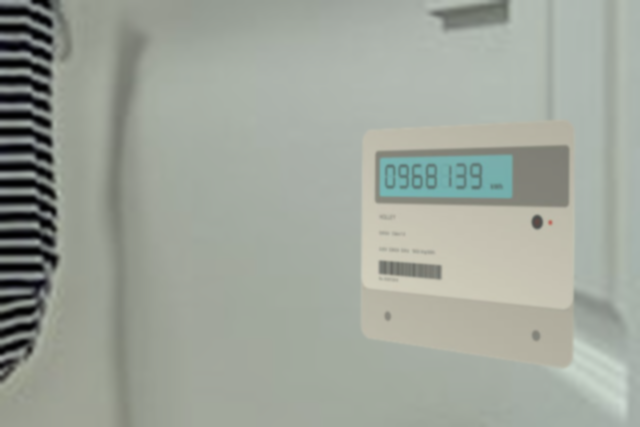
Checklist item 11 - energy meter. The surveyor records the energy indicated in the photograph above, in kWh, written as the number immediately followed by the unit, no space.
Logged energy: 968139kWh
